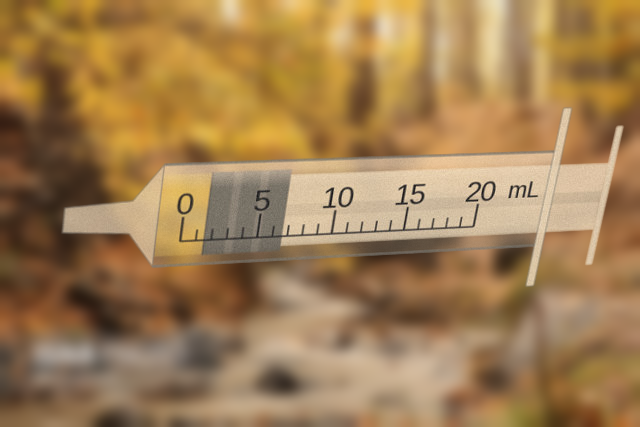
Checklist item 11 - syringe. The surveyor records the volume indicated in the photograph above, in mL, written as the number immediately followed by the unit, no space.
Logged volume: 1.5mL
